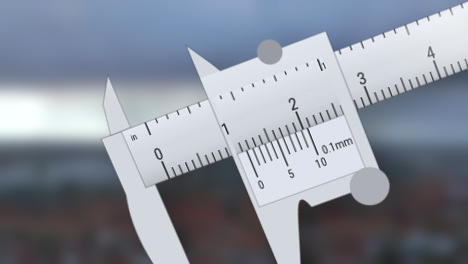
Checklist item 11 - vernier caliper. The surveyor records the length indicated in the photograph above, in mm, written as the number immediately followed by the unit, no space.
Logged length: 11.6mm
